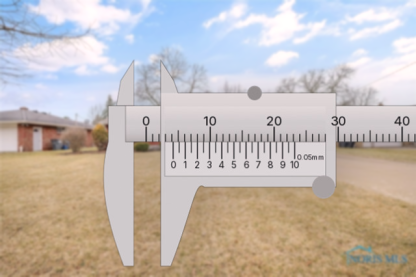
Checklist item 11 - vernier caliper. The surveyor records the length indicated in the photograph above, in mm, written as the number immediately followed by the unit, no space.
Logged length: 4.2mm
